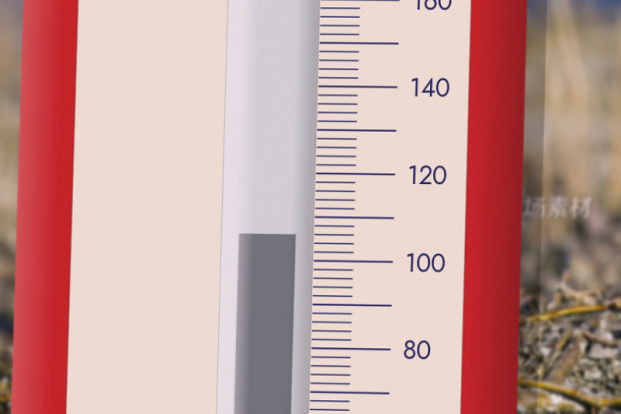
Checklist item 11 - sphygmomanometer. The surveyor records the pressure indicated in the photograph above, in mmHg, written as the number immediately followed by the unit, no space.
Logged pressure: 106mmHg
